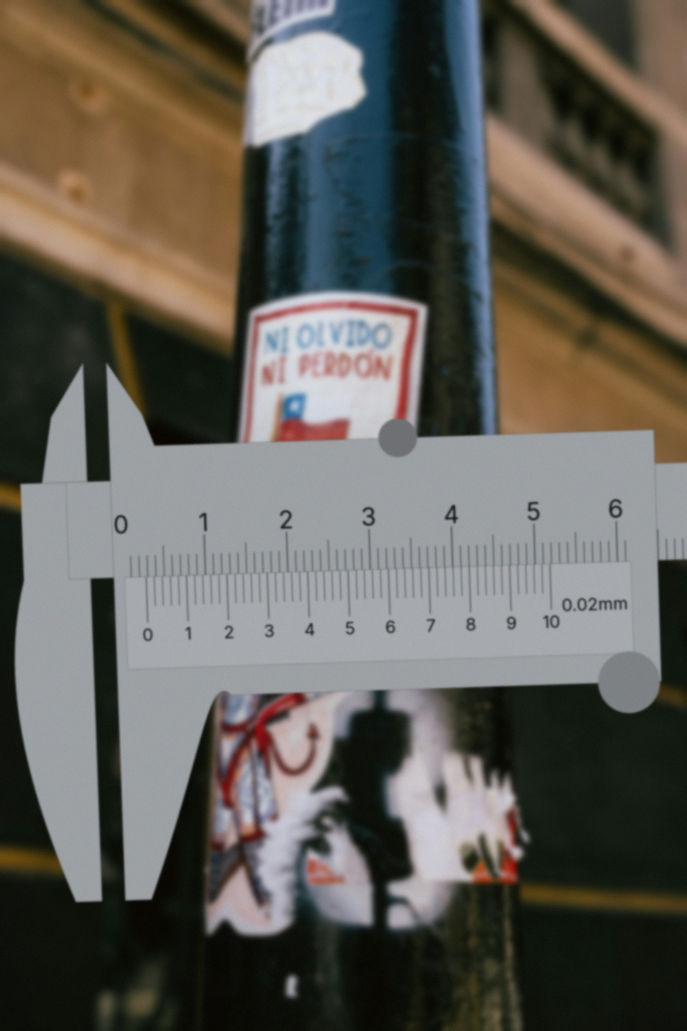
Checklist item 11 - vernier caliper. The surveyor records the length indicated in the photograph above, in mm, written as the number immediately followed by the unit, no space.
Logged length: 2.8mm
